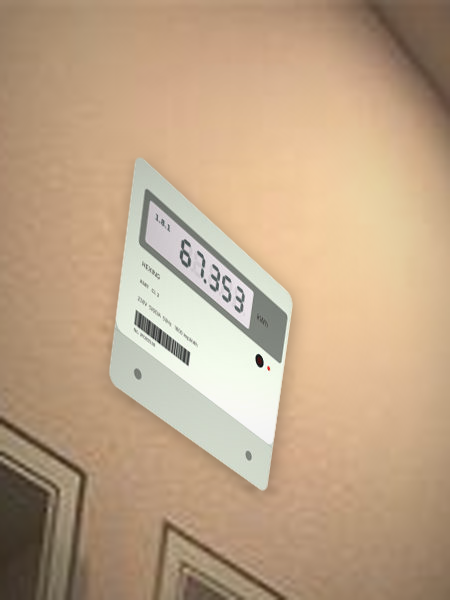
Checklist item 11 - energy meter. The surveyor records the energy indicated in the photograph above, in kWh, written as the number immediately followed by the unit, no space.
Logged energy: 67.353kWh
